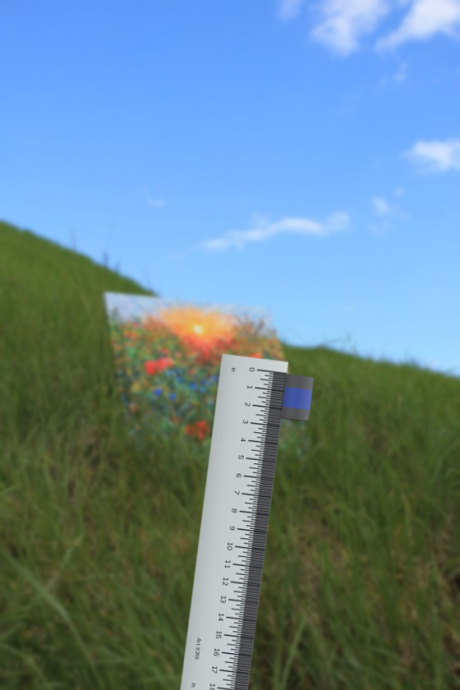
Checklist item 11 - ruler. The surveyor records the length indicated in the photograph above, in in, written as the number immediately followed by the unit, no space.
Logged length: 2.5in
